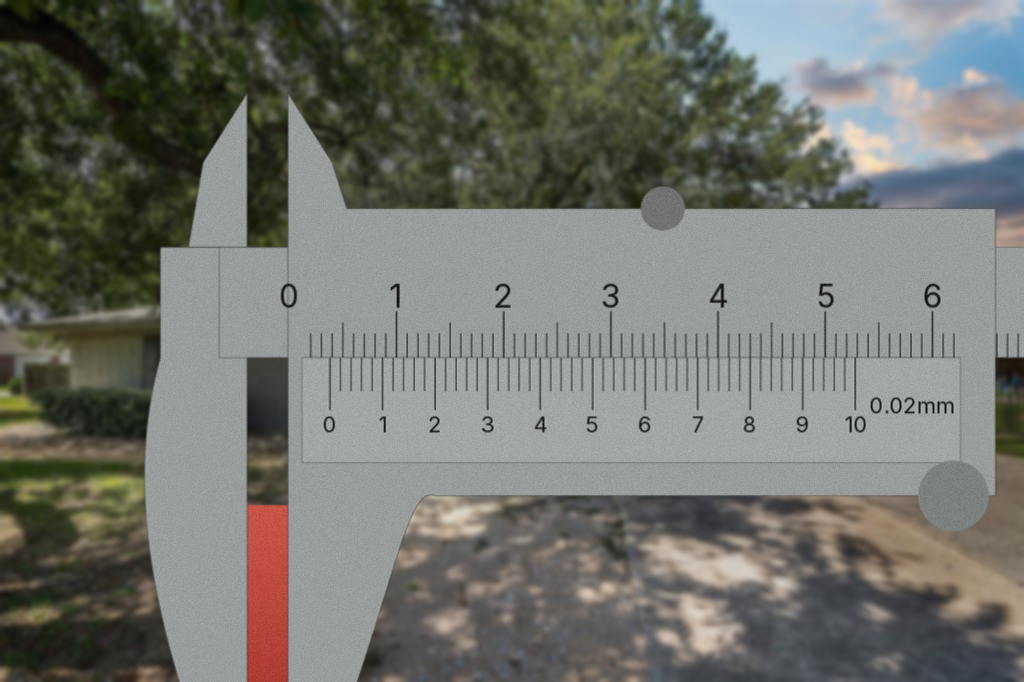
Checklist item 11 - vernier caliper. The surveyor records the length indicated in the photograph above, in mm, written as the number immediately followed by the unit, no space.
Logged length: 3.8mm
